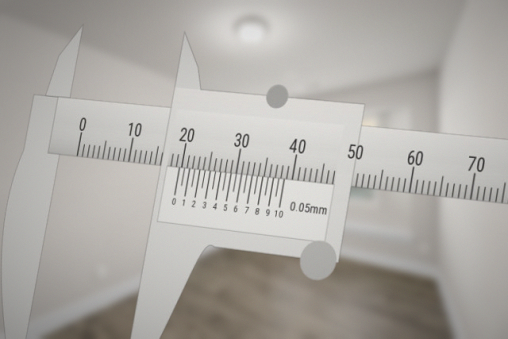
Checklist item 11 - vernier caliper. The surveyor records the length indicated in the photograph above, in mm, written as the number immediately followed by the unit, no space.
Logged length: 19.6mm
